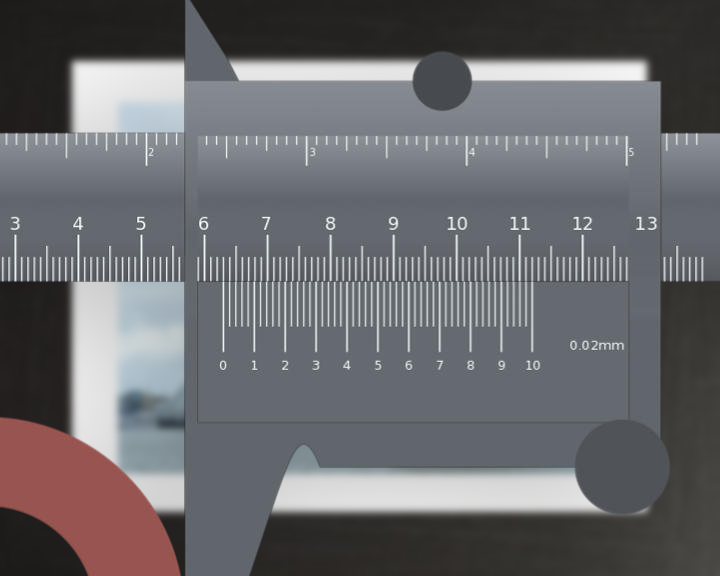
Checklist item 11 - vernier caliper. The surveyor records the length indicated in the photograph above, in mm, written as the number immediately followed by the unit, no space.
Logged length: 63.0mm
